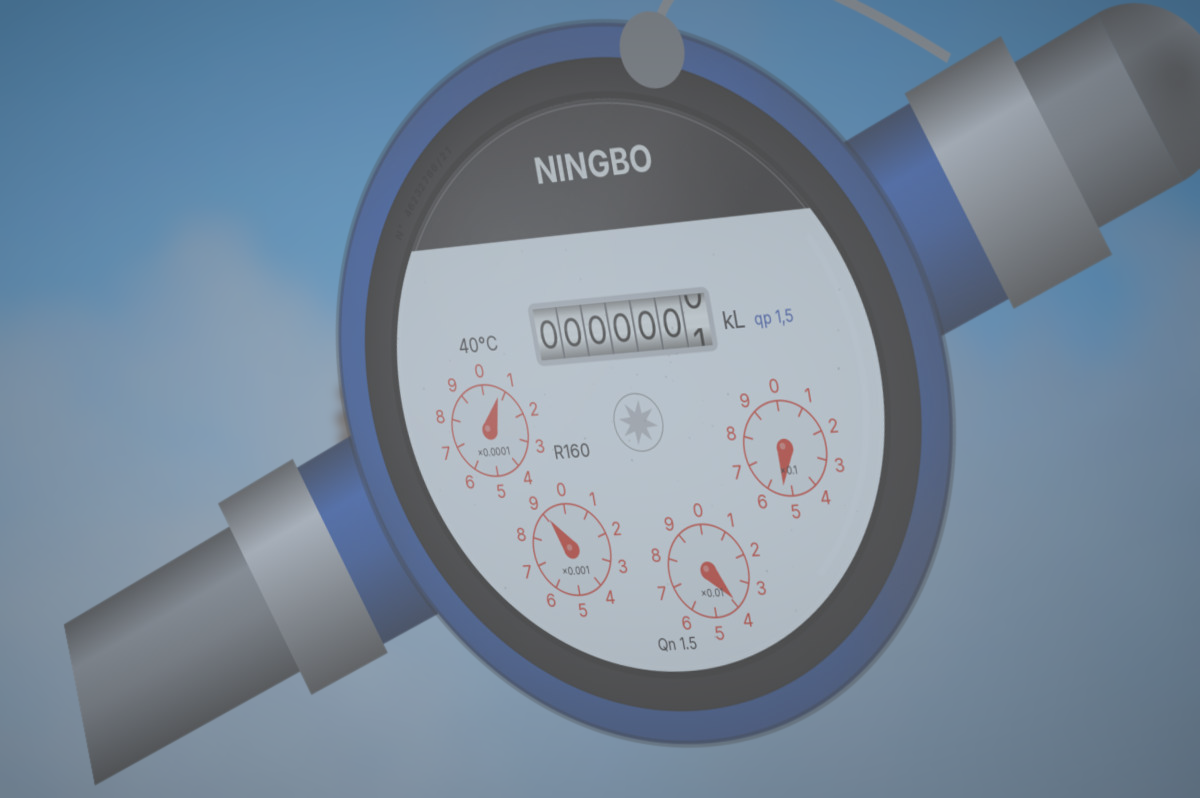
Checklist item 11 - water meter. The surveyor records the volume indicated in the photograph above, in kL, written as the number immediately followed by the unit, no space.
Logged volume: 0.5390kL
